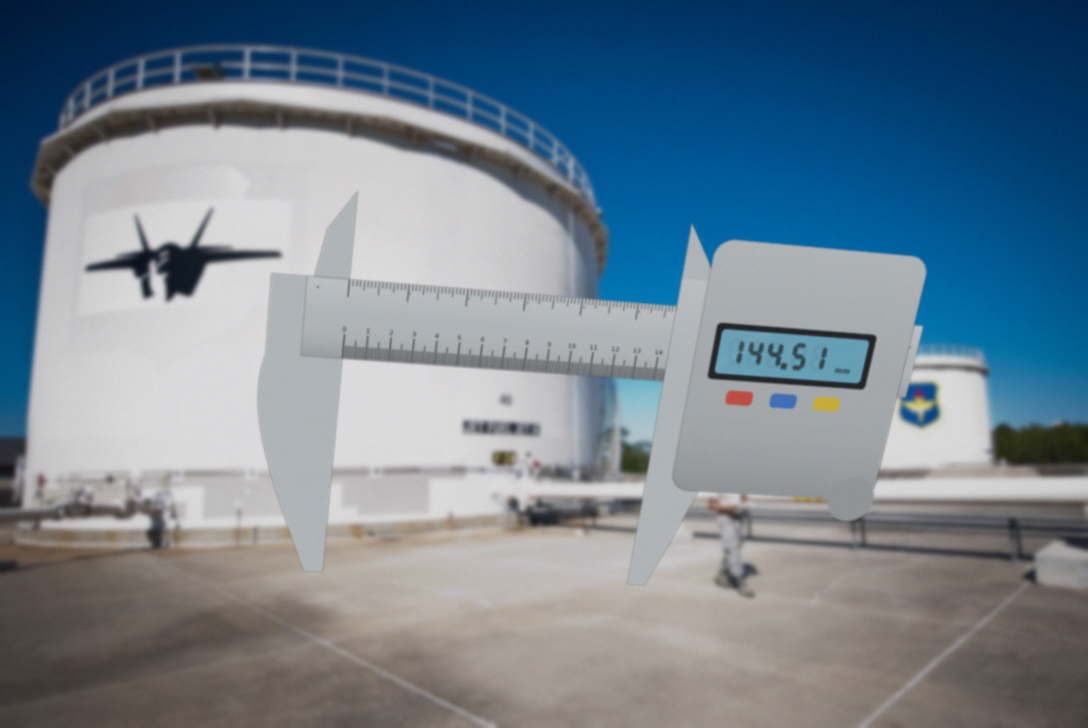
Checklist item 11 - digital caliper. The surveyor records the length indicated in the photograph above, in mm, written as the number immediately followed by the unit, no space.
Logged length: 144.51mm
